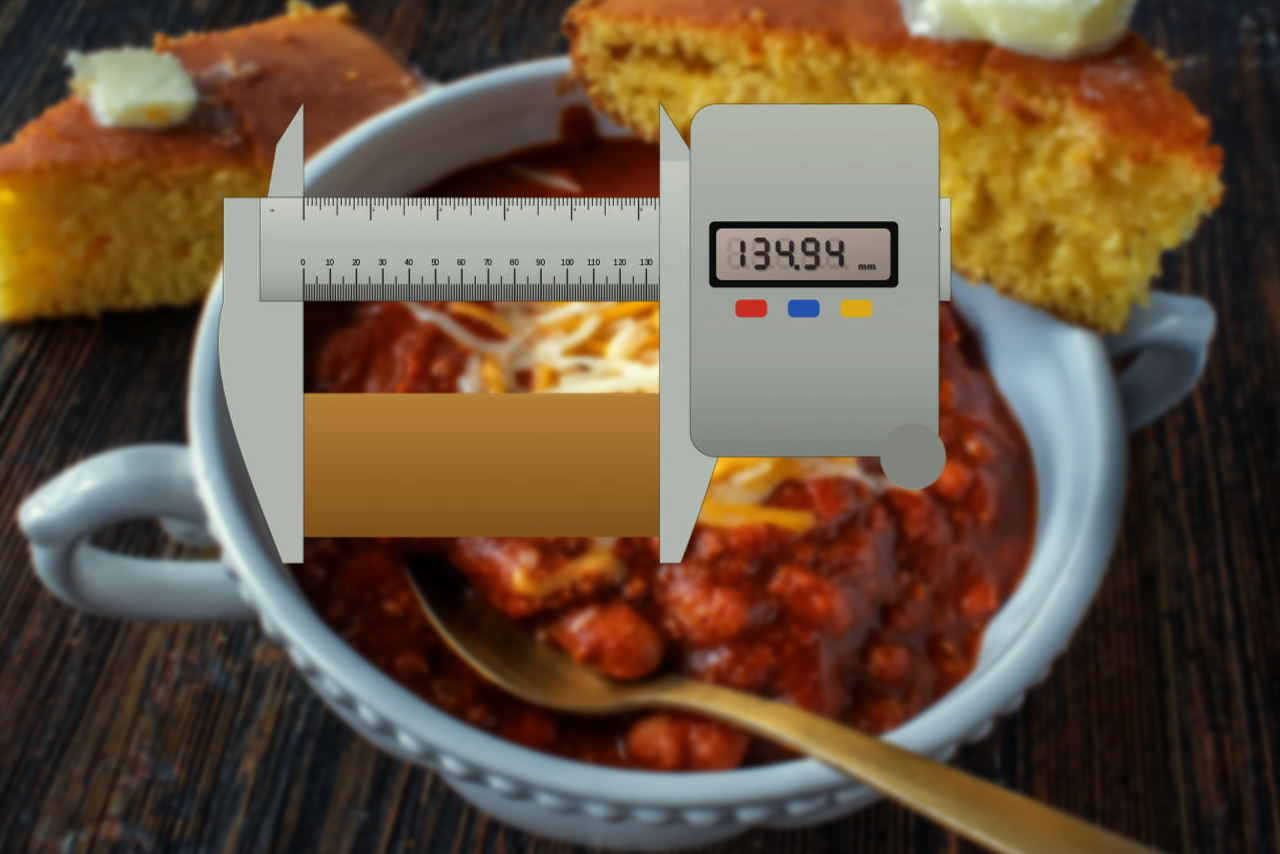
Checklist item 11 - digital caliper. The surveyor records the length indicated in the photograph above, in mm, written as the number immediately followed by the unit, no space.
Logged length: 134.94mm
